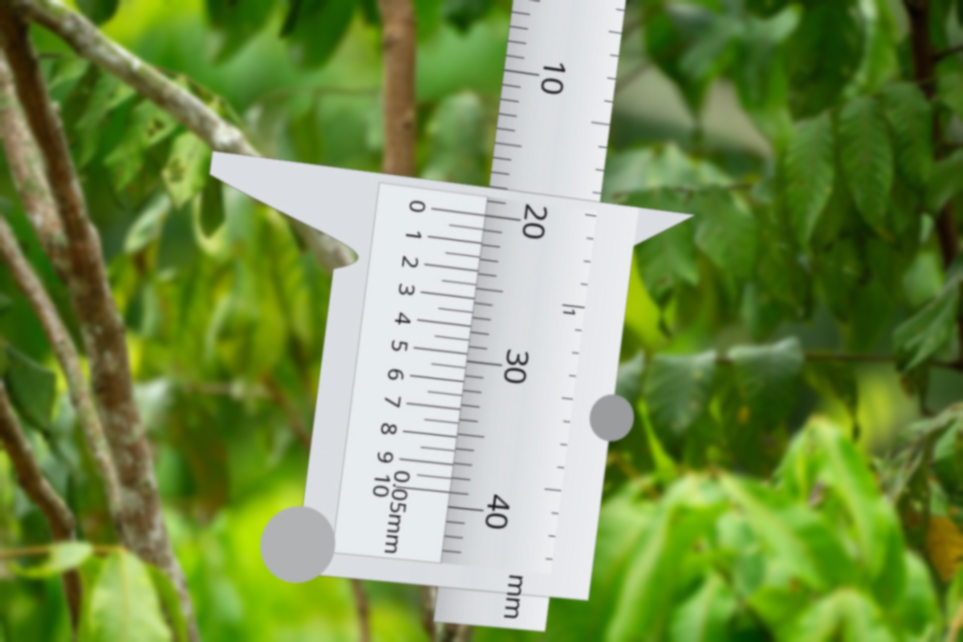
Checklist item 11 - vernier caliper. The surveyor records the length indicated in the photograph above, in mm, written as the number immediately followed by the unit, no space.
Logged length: 20.0mm
